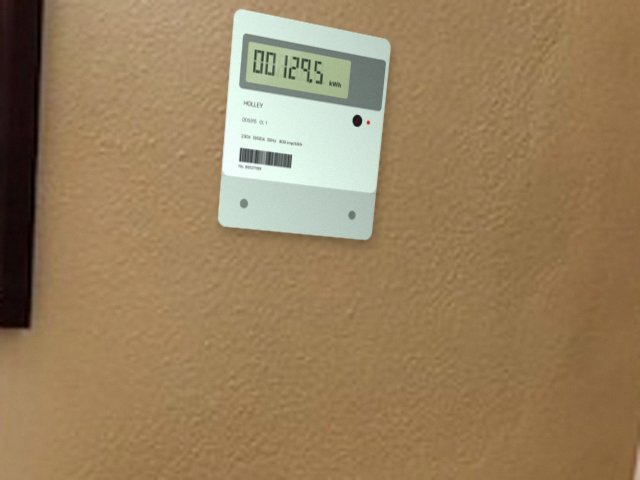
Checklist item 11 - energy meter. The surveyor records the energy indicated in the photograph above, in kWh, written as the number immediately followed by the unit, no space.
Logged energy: 129.5kWh
